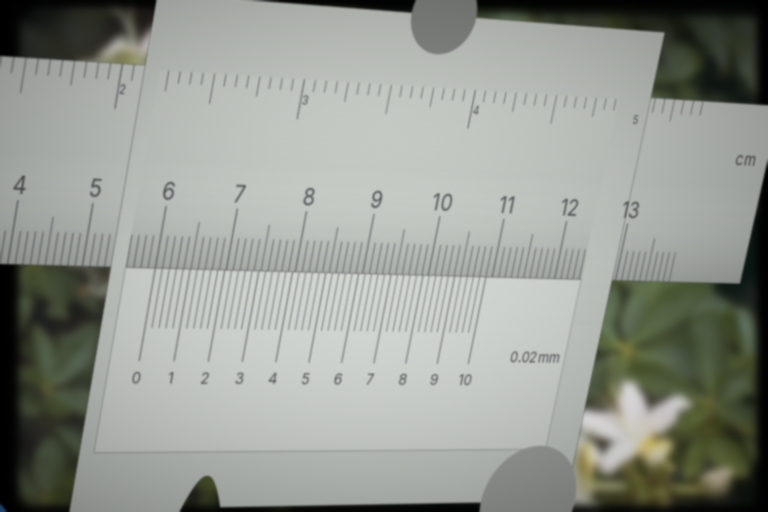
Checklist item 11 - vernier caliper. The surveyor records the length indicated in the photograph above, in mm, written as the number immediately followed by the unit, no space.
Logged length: 60.0mm
